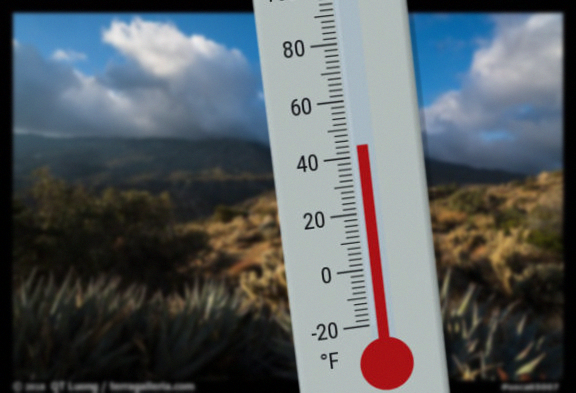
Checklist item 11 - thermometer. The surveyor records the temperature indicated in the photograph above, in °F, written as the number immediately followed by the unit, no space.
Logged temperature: 44°F
